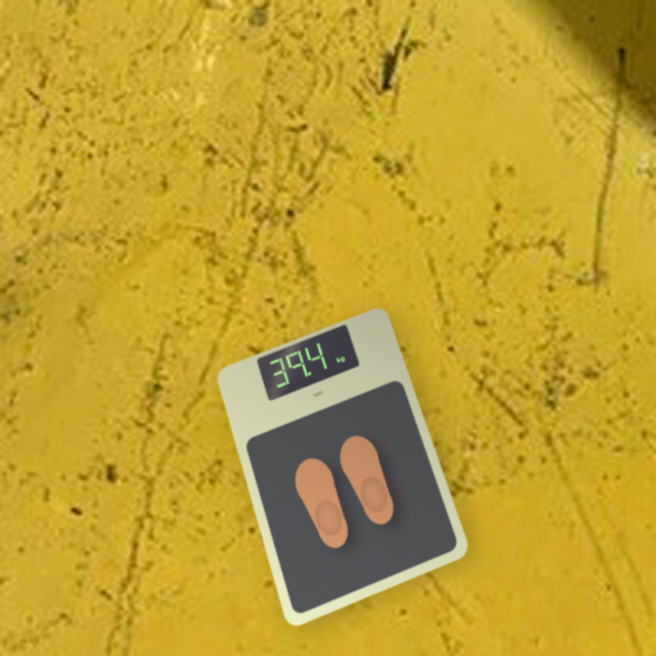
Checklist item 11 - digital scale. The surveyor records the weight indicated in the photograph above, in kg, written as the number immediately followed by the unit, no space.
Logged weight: 39.4kg
